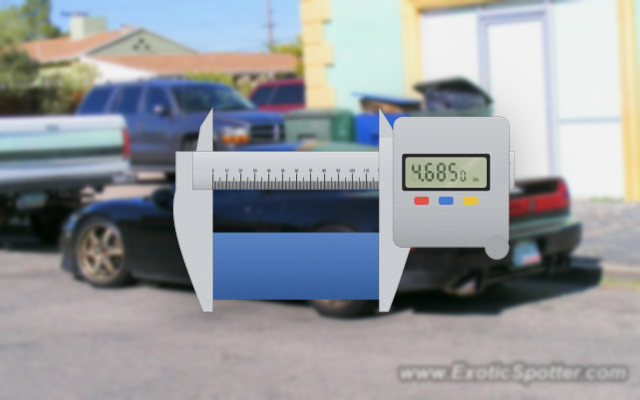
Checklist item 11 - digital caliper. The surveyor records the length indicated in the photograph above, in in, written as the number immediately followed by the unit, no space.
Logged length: 4.6850in
